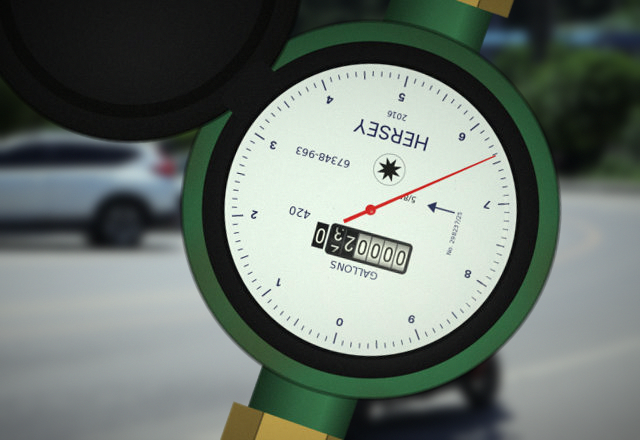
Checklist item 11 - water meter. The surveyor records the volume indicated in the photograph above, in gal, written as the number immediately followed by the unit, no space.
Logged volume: 226.4gal
